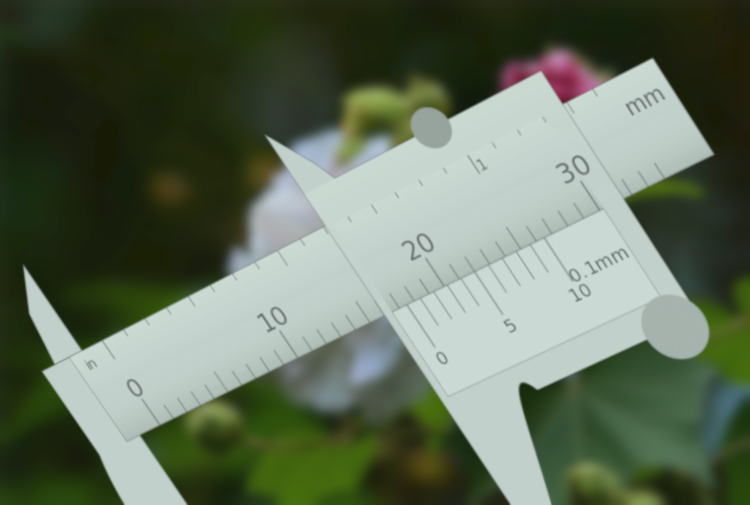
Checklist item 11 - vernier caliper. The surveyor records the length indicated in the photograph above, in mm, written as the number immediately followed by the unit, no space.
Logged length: 17.5mm
